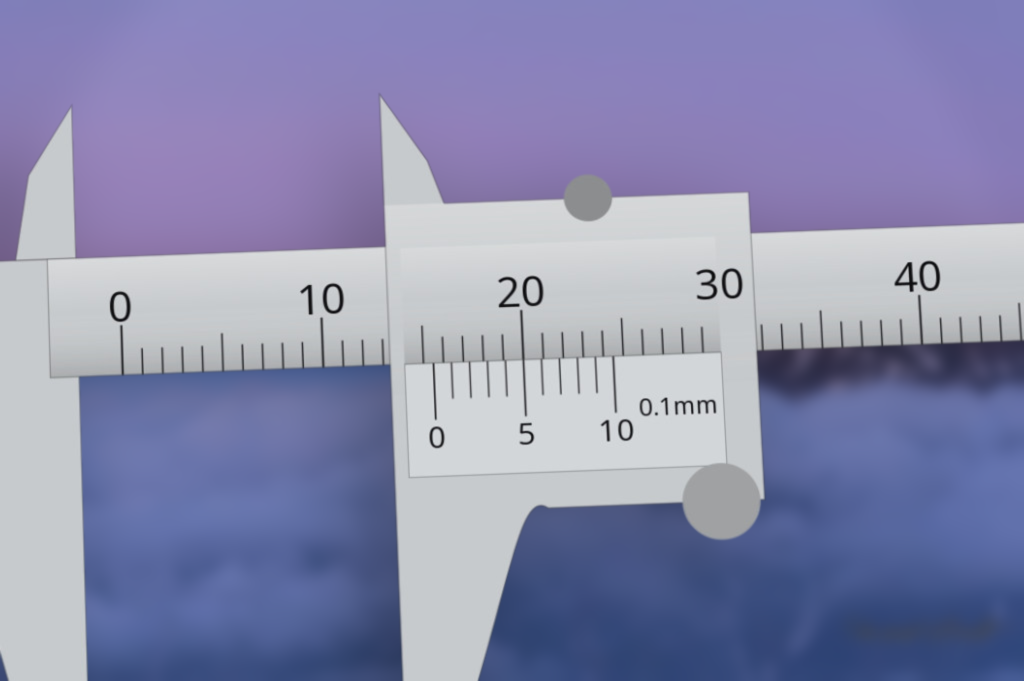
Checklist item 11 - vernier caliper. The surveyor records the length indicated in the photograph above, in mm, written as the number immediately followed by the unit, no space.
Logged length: 15.5mm
